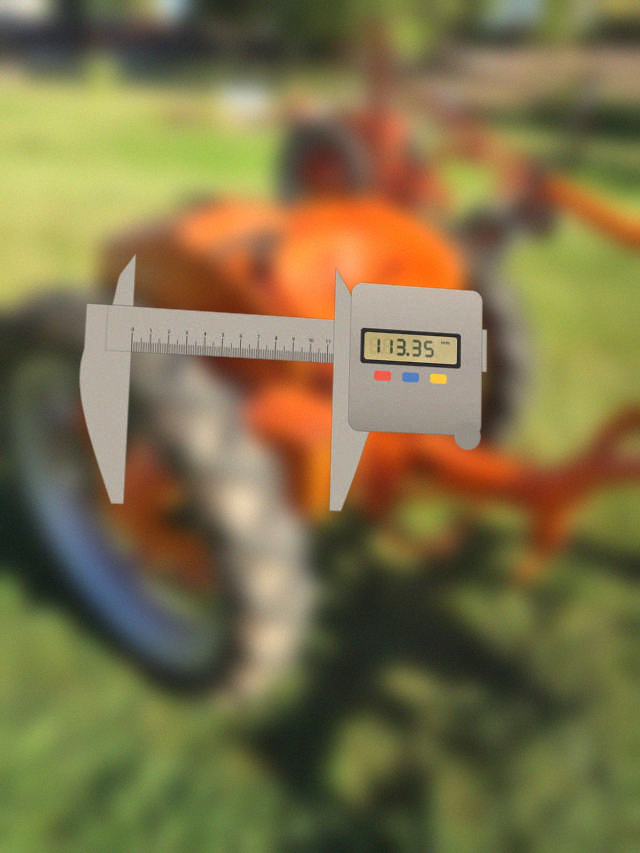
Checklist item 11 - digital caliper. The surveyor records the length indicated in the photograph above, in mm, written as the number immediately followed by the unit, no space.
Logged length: 113.35mm
